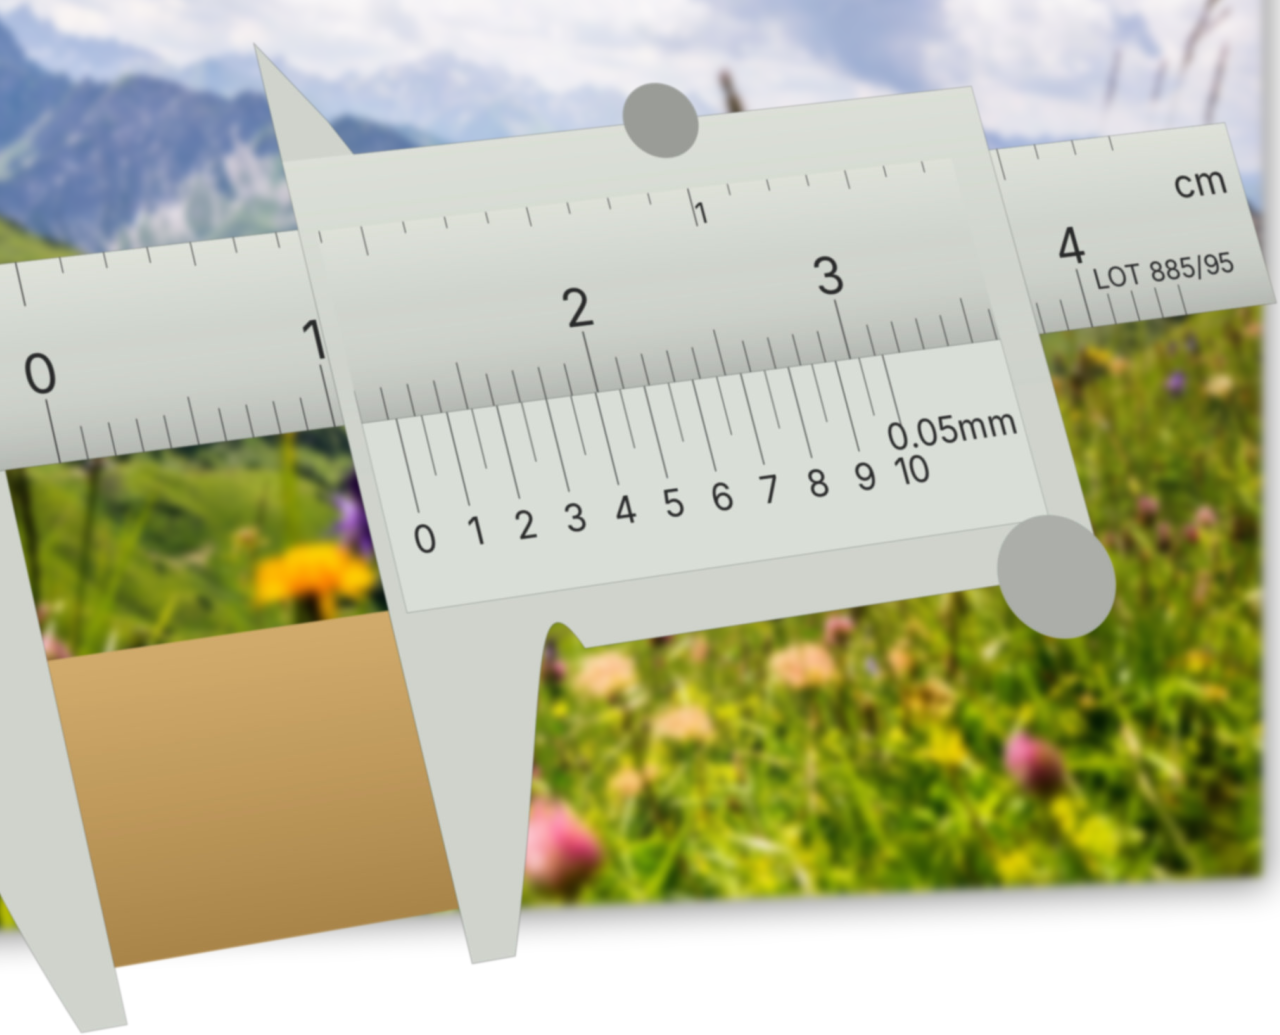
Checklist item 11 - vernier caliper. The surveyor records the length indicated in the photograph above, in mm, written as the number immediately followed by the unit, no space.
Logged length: 12.3mm
